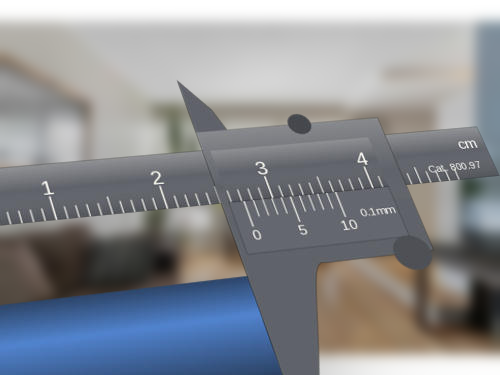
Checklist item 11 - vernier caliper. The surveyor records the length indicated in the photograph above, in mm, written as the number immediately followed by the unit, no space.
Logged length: 27.2mm
